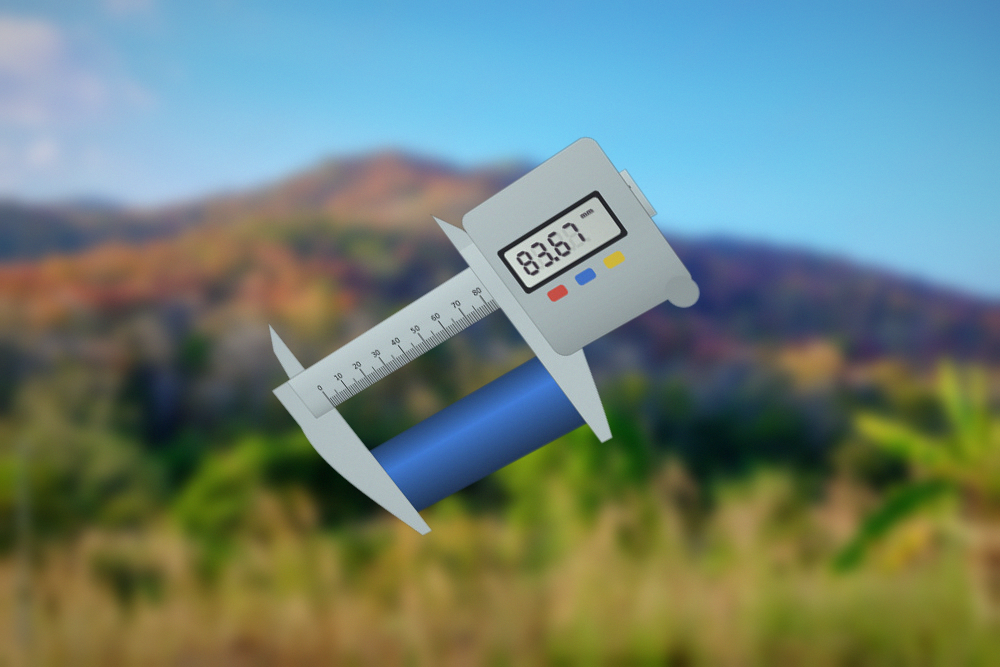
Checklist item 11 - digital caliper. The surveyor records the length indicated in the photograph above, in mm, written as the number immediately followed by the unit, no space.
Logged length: 83.67mm
